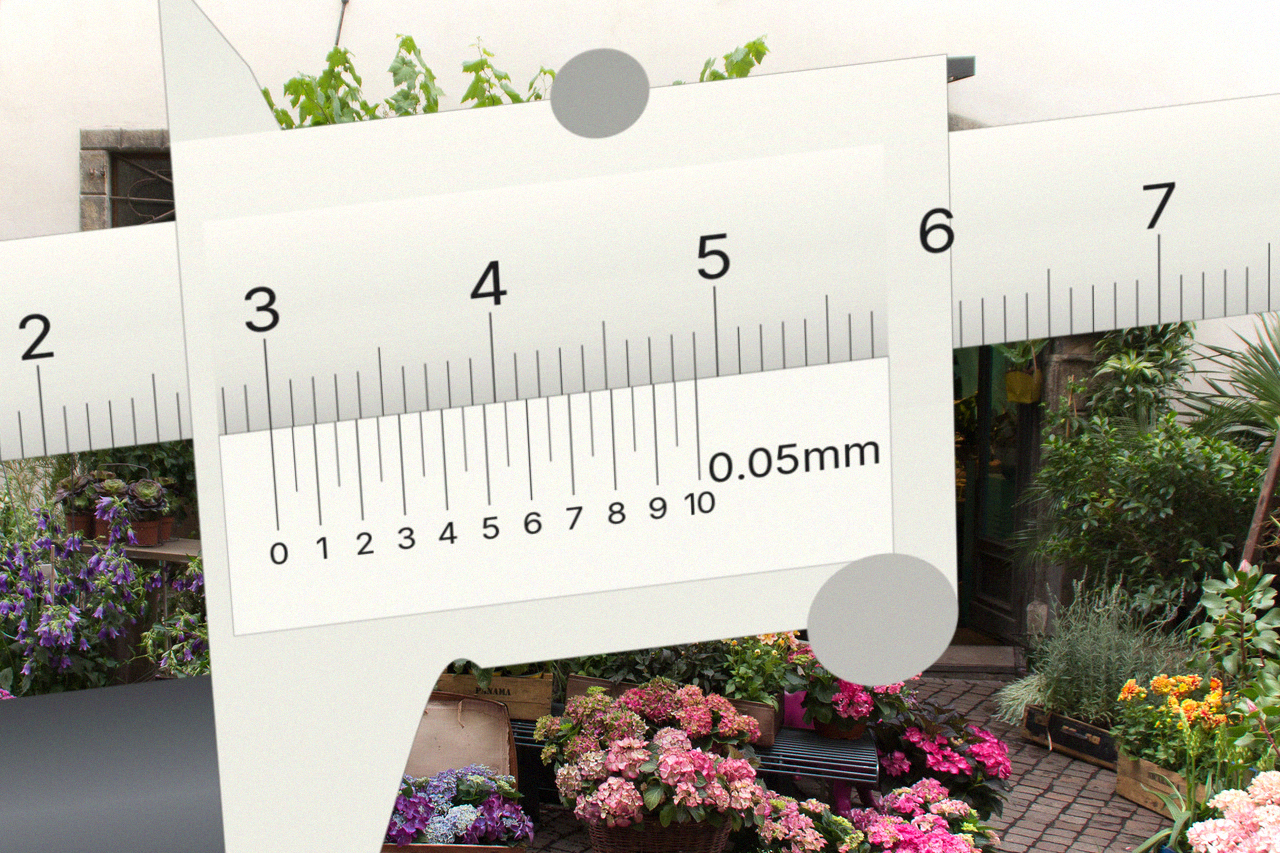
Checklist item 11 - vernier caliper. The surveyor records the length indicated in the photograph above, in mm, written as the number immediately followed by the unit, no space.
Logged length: 30.0mm
